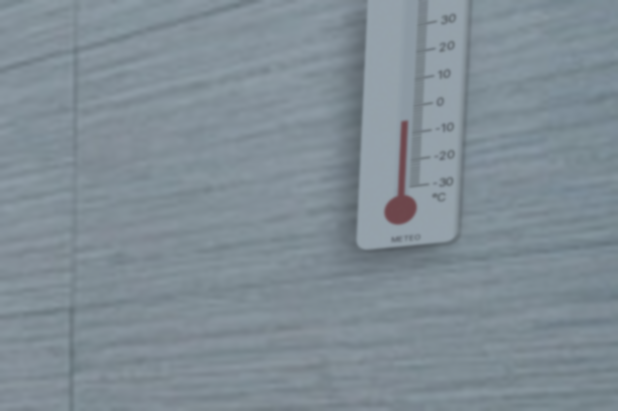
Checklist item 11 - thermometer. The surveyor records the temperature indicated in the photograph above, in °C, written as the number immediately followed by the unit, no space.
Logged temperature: -5°C
